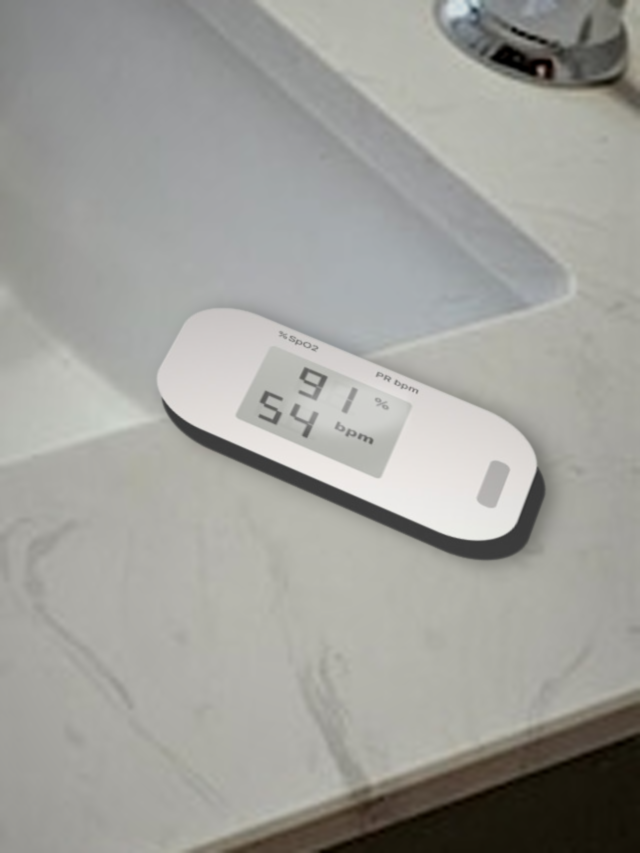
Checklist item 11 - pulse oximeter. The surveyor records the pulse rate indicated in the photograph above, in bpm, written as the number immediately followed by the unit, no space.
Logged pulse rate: 54bpm
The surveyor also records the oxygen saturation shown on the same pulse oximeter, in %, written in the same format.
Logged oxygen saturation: 91%
